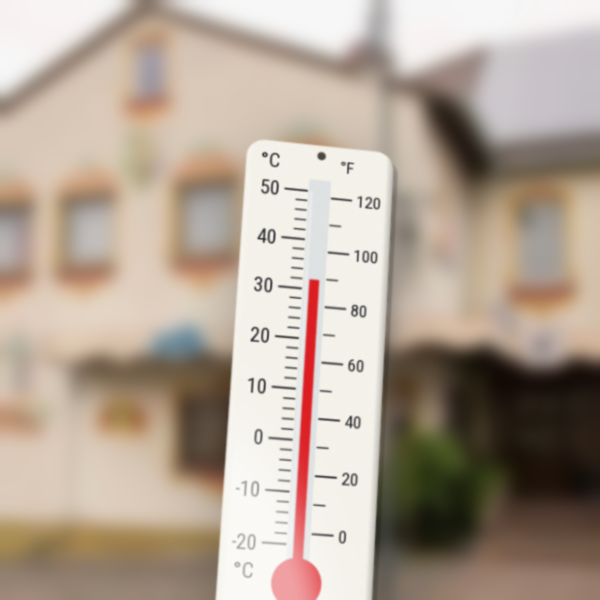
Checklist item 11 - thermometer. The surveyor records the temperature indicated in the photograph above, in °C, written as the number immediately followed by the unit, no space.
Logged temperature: 32°C
